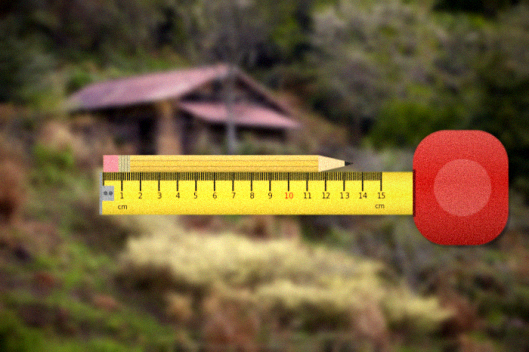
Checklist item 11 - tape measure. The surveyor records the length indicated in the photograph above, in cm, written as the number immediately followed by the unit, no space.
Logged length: 13.5cm
